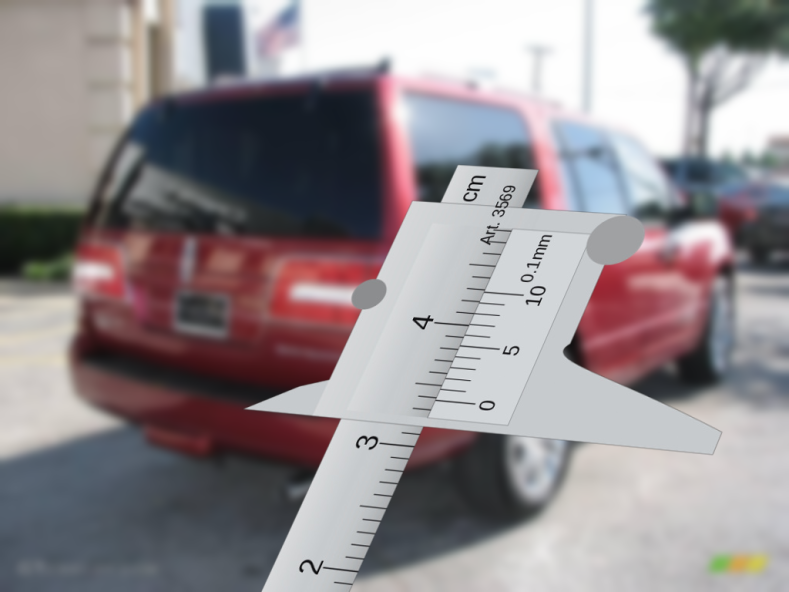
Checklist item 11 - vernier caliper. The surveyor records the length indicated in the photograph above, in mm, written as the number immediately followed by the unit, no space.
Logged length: 33.8mm
